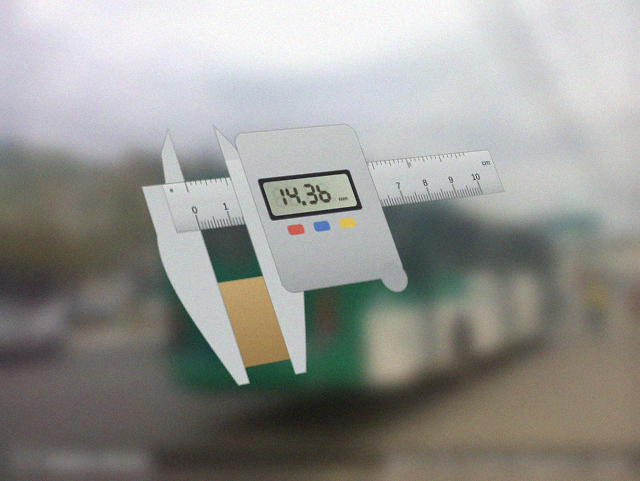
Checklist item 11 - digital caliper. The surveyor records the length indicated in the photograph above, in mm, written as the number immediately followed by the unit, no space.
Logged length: 14.36mm
